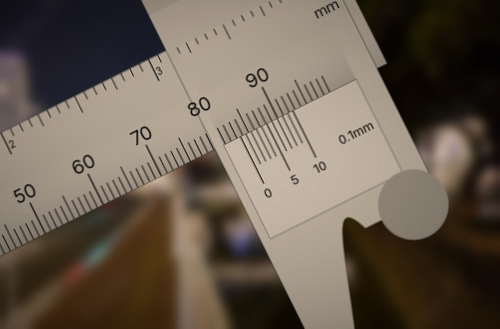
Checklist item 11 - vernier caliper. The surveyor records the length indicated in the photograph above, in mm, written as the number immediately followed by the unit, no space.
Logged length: 83.6mm
